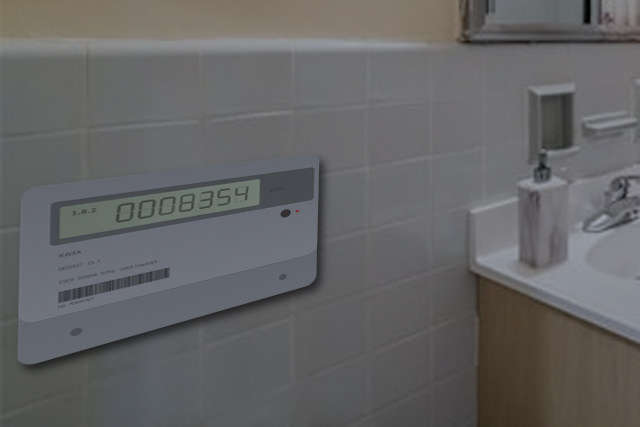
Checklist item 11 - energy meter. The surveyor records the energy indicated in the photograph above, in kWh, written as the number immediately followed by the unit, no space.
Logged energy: 8354kWh
